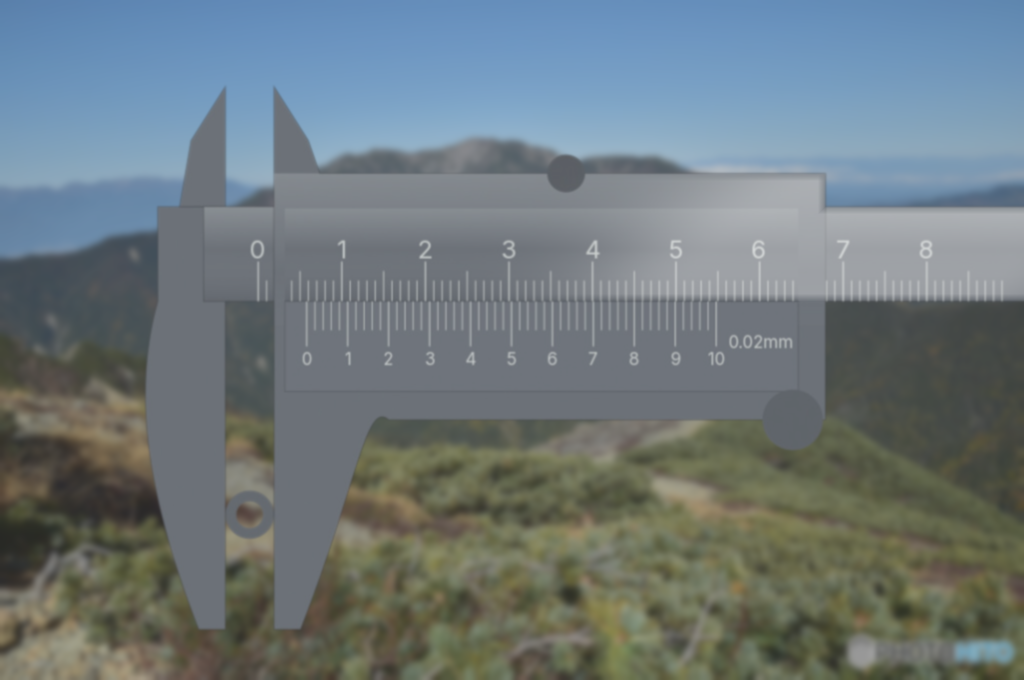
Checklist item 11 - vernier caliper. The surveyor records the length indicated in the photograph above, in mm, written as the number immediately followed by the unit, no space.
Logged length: 5.8mm
